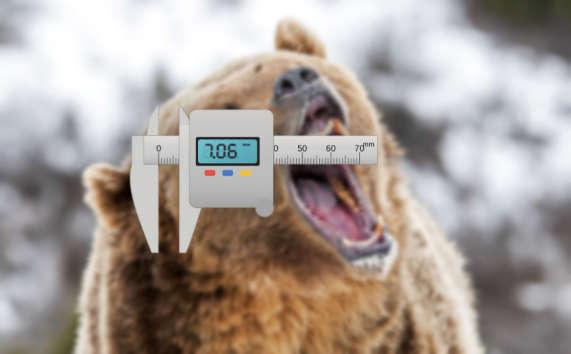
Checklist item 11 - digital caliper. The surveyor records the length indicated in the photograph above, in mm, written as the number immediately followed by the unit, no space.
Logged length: 7.06mm
